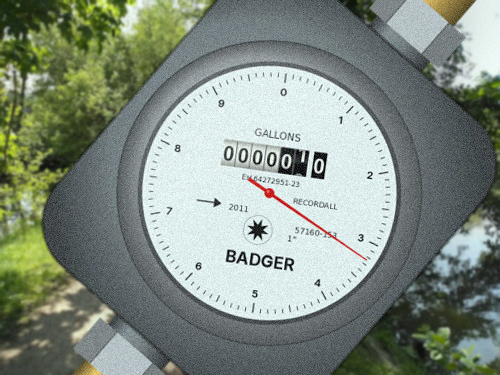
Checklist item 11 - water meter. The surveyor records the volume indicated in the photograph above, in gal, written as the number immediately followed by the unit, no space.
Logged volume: 13.2gal
